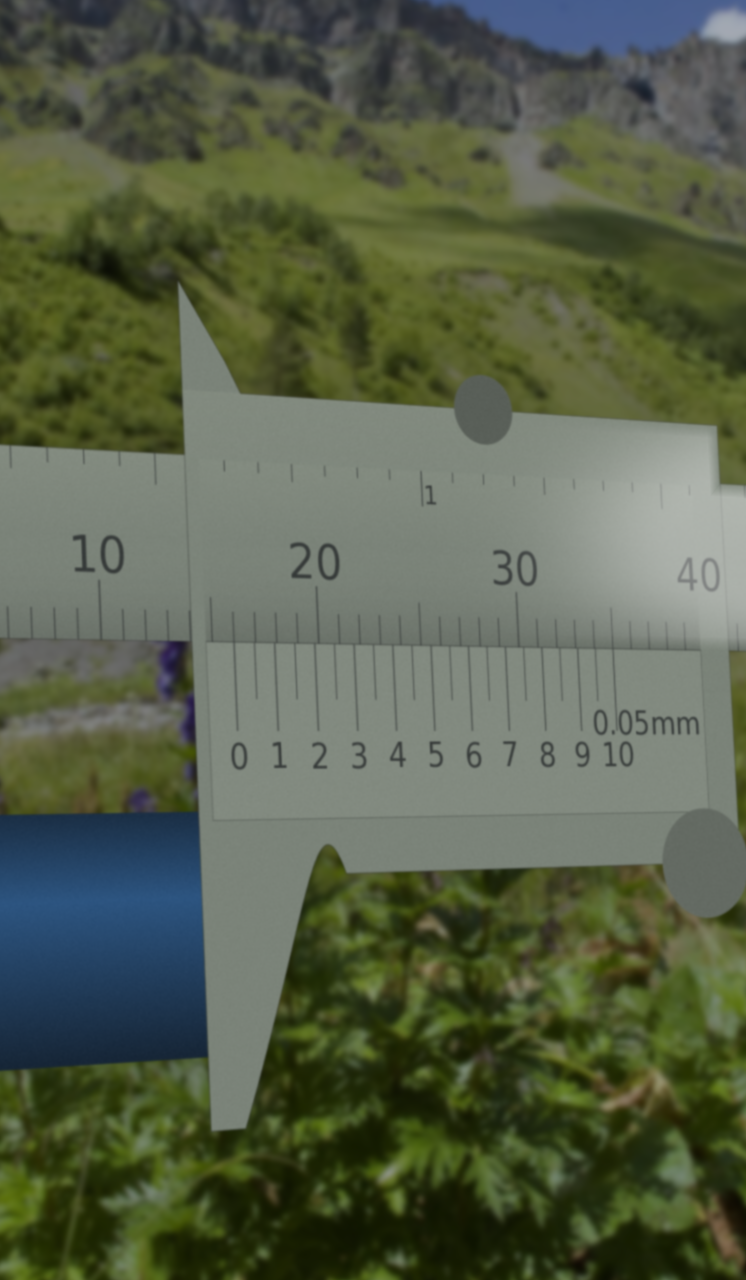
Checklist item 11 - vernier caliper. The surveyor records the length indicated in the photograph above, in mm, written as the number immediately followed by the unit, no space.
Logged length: 16.0mm
